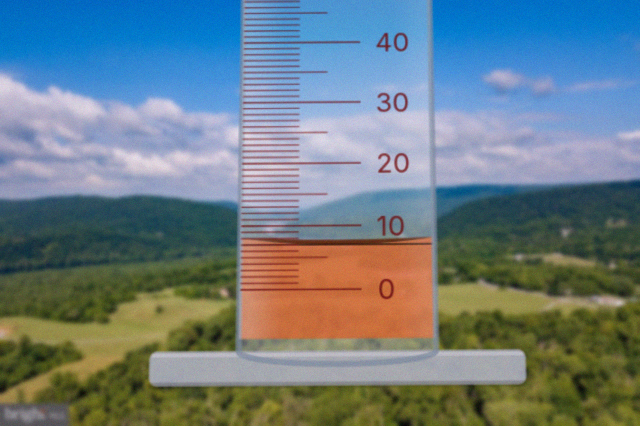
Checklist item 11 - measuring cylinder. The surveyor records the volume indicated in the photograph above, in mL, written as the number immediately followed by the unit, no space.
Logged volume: 7mL
